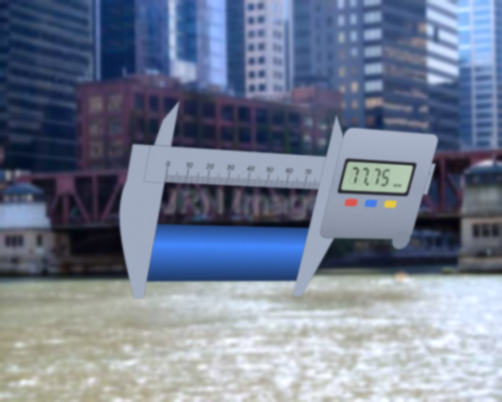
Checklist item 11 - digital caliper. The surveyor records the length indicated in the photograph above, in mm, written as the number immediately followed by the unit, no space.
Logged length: 77.75mm
